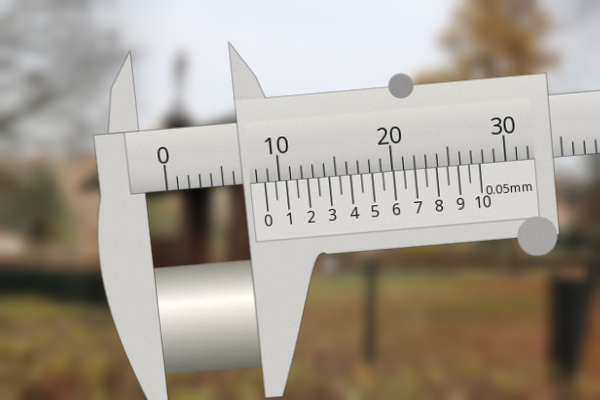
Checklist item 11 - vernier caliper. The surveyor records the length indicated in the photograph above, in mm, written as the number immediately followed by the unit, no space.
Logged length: 8.7mm
